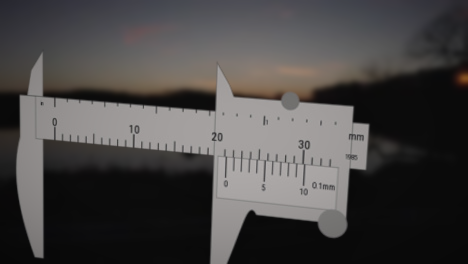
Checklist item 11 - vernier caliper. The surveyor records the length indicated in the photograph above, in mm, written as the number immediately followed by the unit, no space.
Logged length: 21.2mm
